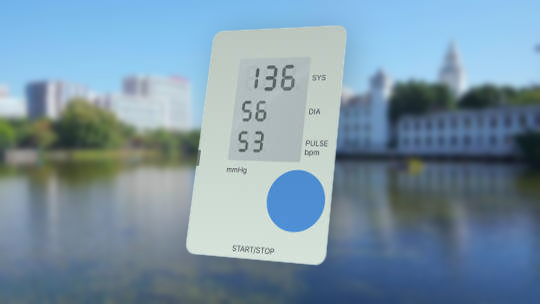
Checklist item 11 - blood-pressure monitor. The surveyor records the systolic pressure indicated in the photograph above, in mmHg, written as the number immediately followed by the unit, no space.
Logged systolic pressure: 136mmHg
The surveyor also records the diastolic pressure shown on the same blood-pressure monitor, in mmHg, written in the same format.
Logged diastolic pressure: 56mmHg
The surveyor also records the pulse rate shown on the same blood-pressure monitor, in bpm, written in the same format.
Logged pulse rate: 53bpm
